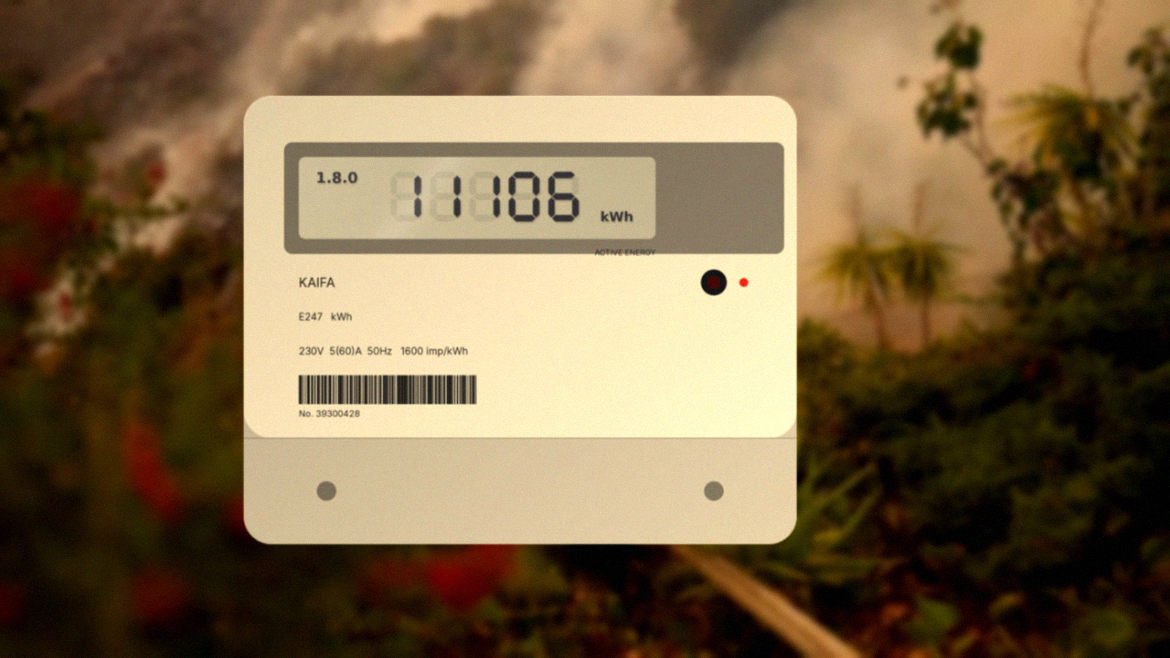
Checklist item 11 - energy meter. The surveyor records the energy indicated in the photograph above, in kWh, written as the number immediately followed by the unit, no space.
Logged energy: 11106kWh
